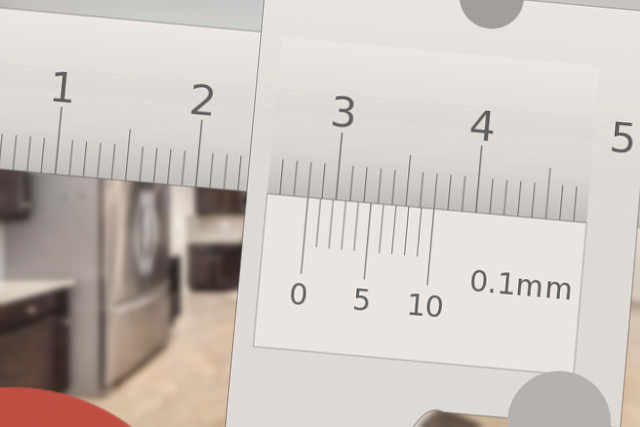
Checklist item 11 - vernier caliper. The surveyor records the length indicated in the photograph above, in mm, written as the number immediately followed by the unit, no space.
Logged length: 28.0mm
